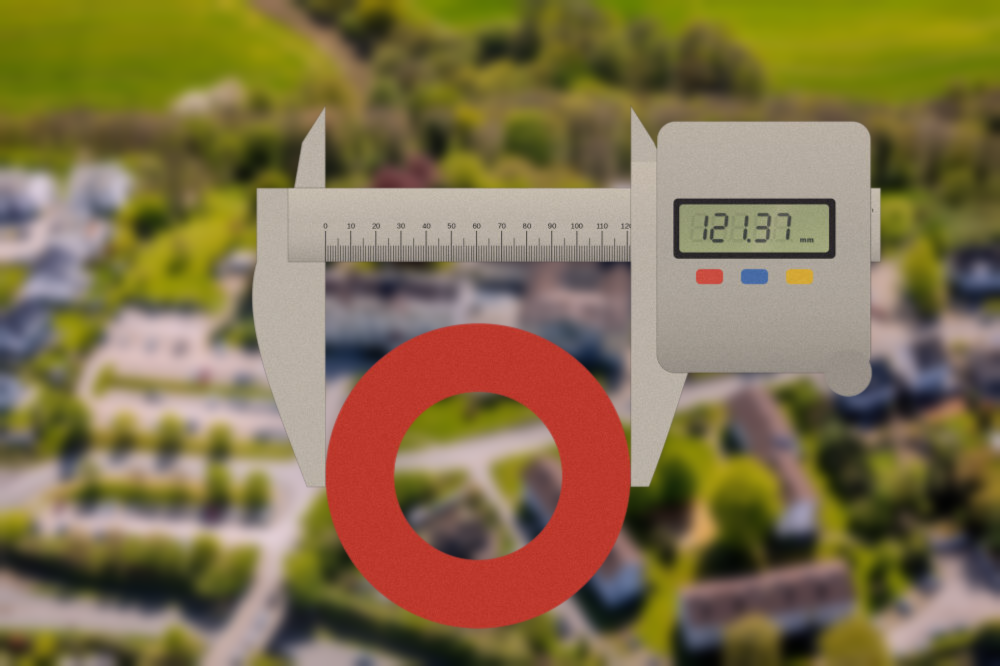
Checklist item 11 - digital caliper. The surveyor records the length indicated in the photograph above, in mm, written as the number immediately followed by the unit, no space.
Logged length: 121.37mm
